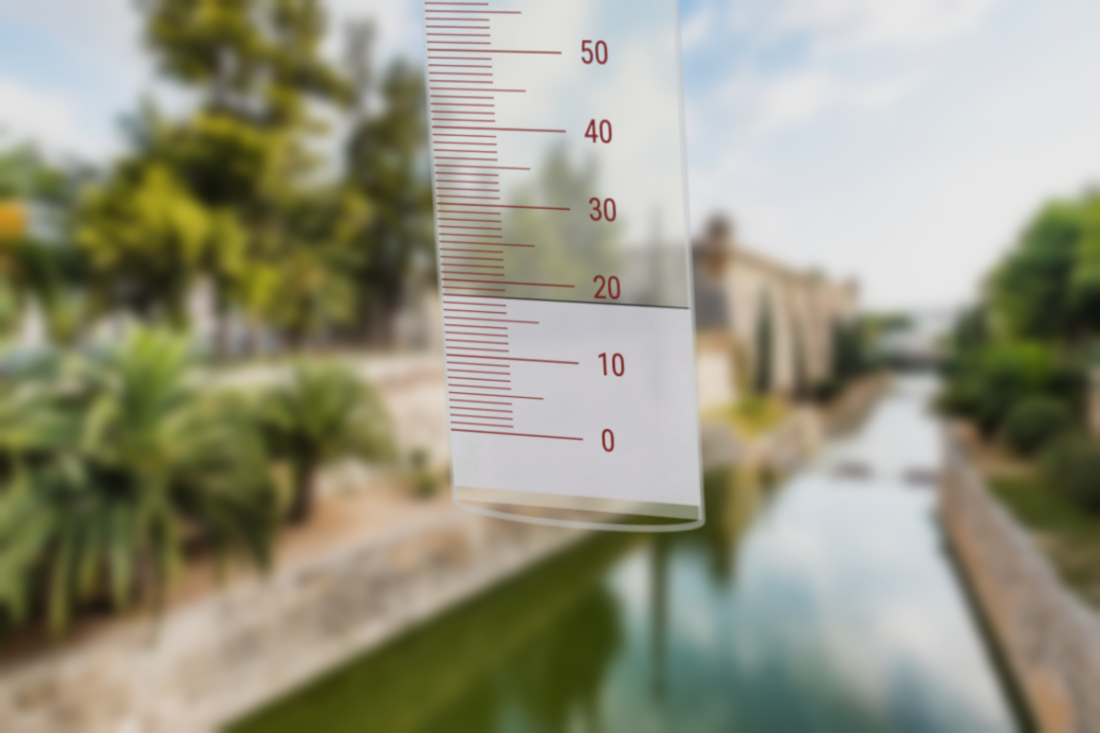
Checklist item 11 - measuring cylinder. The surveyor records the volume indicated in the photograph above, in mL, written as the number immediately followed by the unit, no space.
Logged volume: 18mL
